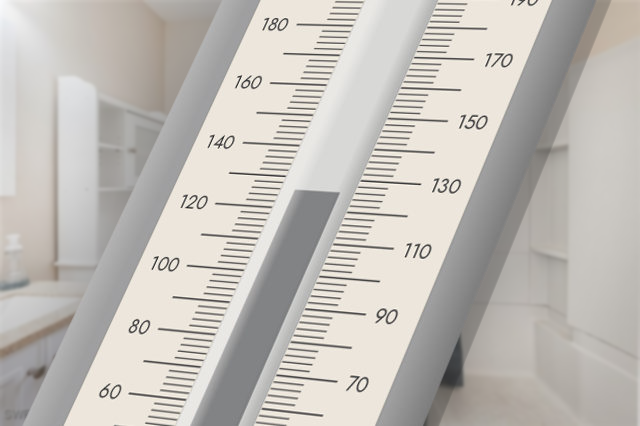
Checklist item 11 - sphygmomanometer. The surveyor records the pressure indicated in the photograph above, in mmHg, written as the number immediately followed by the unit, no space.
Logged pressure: 126mmHg
